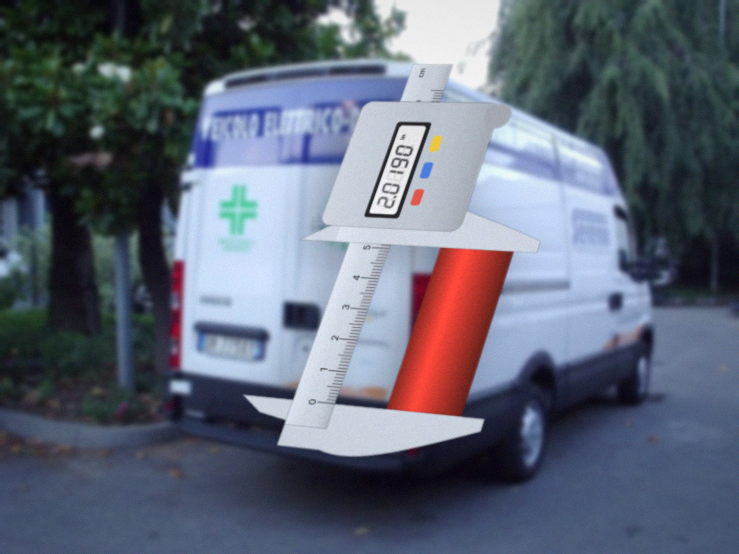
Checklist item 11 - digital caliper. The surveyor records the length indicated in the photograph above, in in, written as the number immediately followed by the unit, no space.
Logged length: 2.0190in
